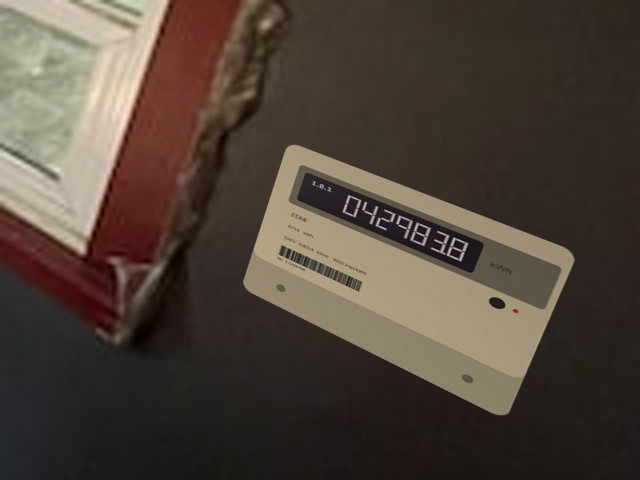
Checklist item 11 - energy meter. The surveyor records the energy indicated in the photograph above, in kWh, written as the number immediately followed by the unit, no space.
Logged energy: 42983.8kWh
